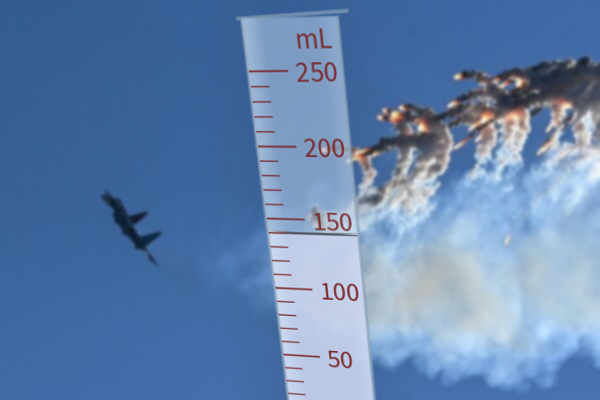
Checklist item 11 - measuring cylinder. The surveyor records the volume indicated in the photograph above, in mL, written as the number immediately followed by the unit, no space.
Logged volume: 140mL
